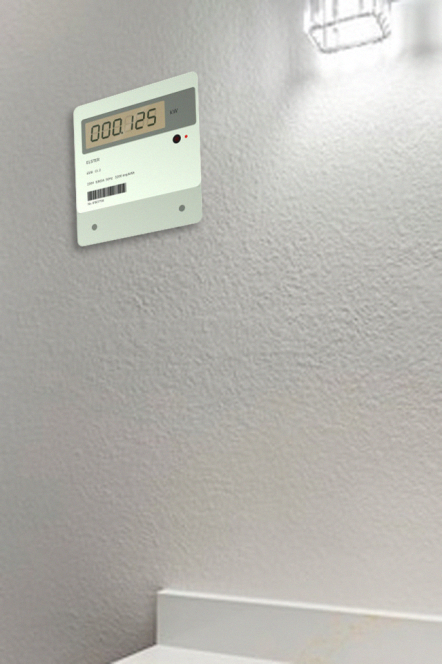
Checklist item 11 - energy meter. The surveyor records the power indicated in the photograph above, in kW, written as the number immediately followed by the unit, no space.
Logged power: 0.125kW
